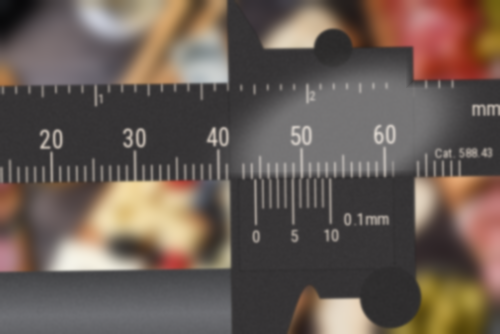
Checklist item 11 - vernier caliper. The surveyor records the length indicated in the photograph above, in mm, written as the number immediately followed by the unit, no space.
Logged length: 44.4mm
